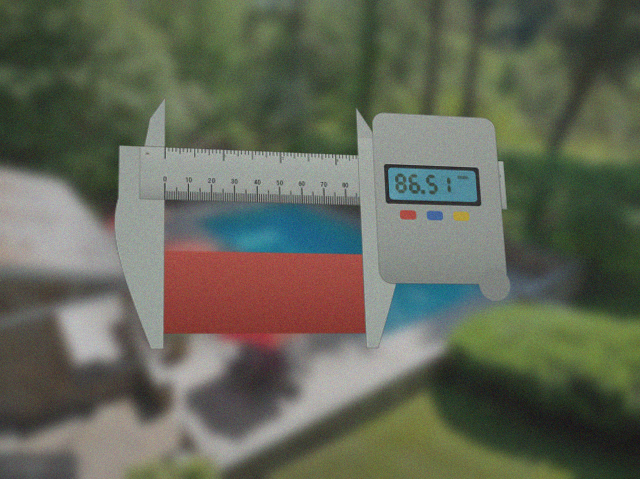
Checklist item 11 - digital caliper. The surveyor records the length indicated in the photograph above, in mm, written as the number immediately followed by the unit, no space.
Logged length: 86.51mm
